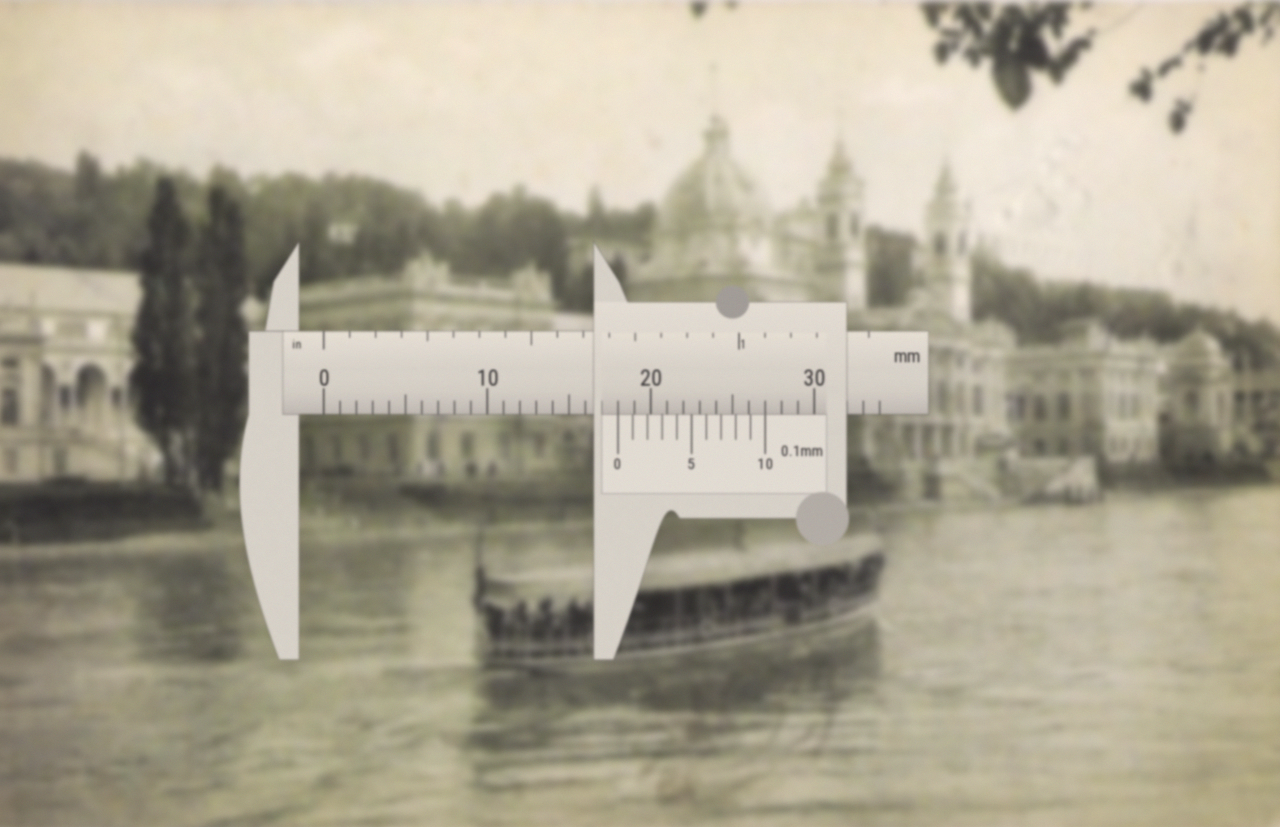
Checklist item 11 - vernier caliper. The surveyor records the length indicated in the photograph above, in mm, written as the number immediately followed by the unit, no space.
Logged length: 18.0mm
